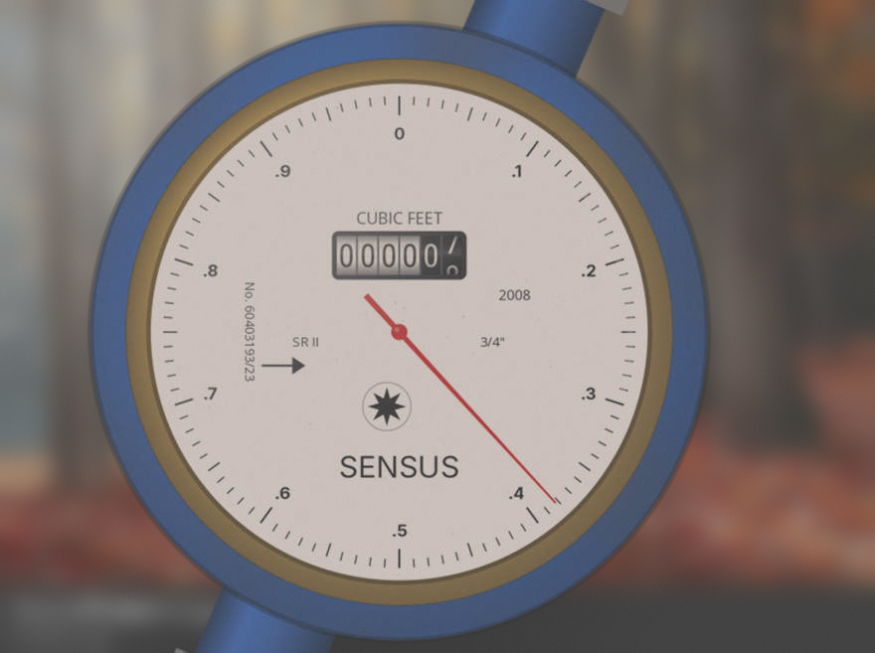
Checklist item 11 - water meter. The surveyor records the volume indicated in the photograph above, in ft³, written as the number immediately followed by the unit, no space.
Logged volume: 7.38ft³
